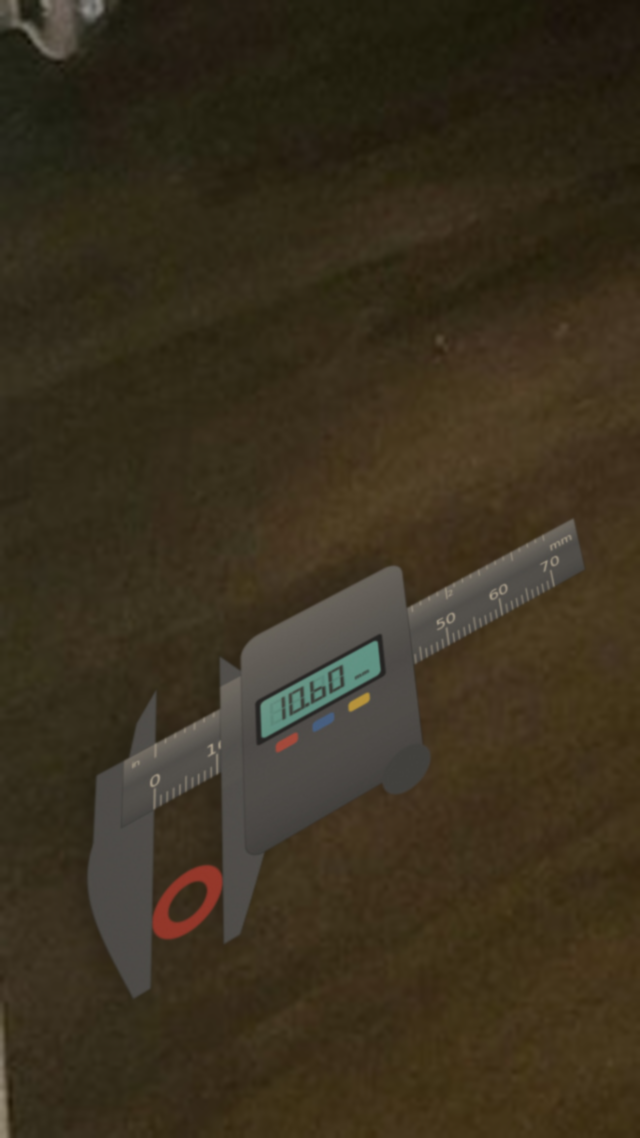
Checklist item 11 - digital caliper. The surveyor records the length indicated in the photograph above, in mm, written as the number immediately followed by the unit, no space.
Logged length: 10.60mm
